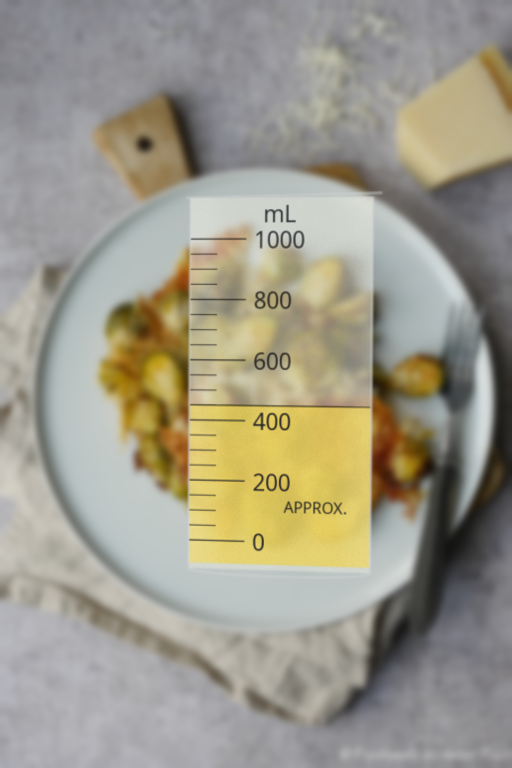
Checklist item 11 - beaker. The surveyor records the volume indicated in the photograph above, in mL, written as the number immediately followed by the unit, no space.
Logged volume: 450mL
